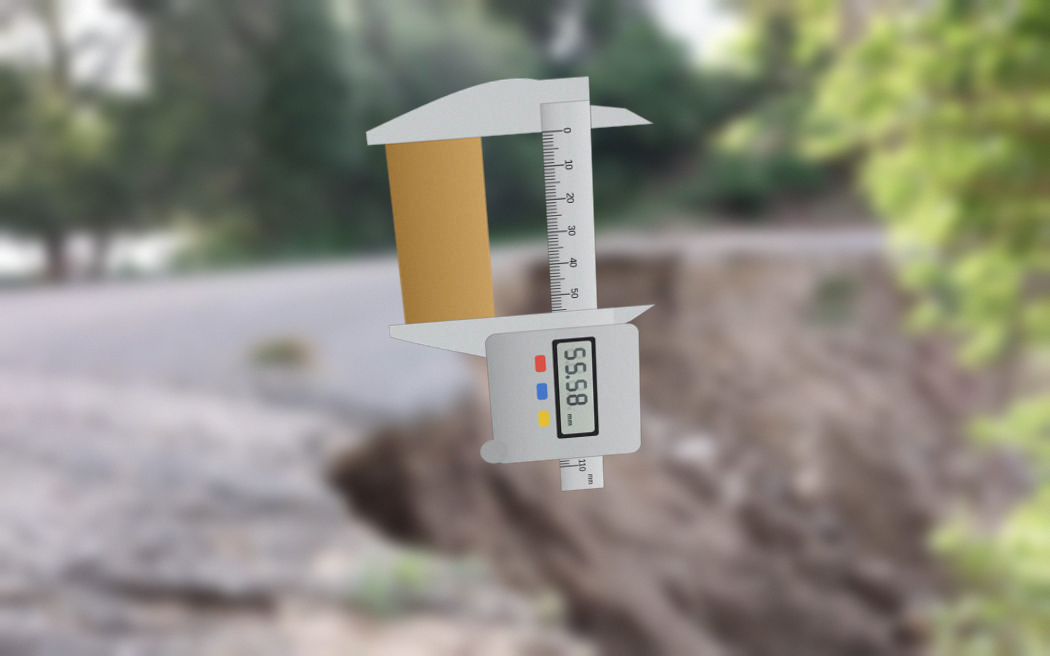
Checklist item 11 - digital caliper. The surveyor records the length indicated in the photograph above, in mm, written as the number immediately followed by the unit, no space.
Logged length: 55.58mm
